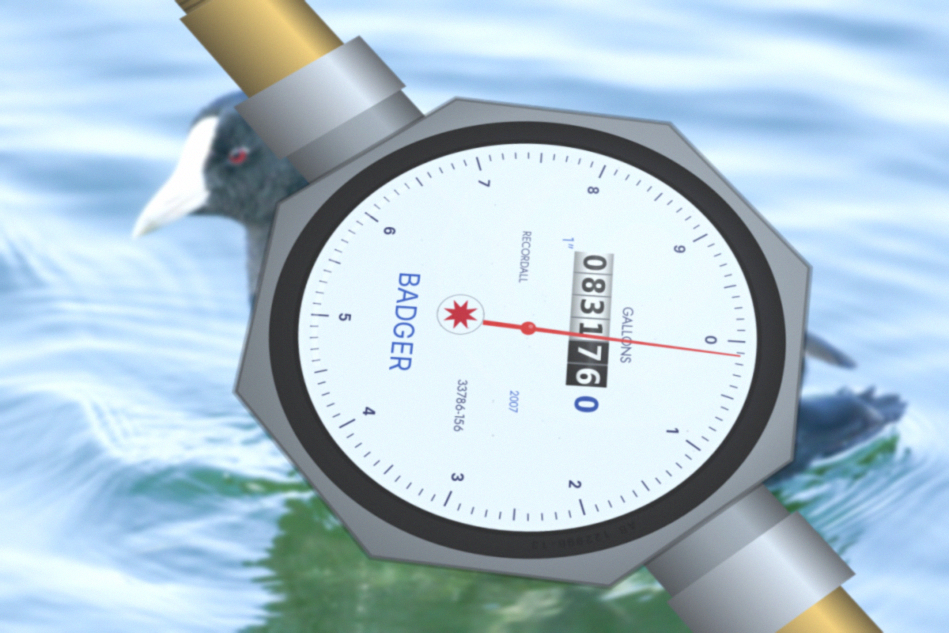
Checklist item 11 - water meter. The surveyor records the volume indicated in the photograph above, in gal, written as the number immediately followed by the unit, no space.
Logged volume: 831760.1gal
